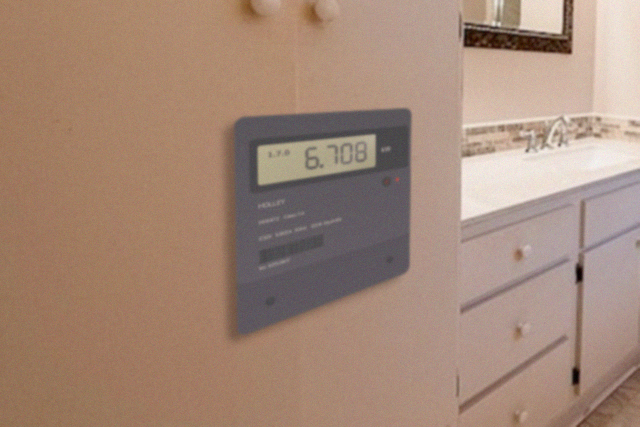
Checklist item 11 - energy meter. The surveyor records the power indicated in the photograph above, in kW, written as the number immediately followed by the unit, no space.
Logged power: 6.708kW
